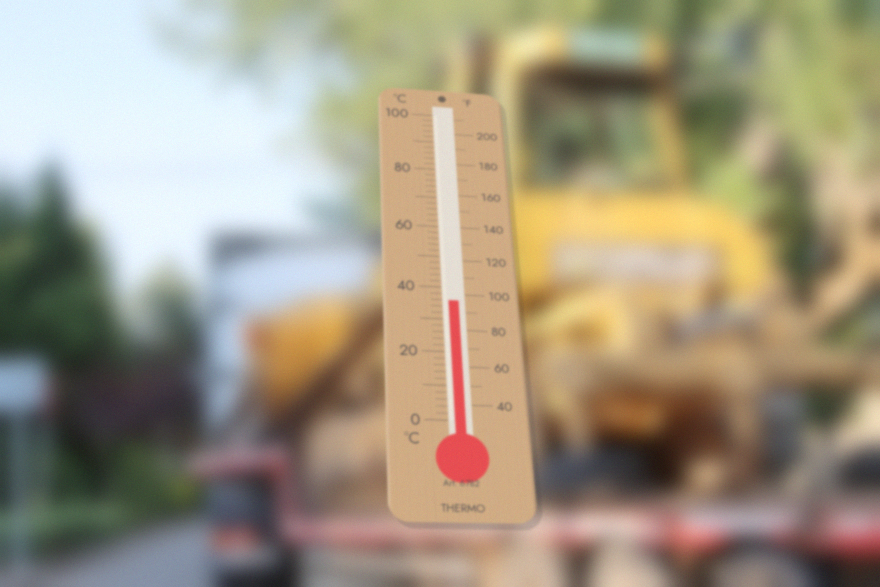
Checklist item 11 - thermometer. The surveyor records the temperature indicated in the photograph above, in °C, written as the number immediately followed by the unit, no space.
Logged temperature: 36°C
